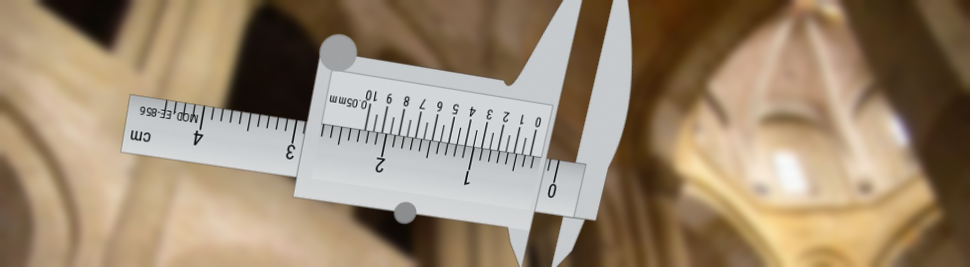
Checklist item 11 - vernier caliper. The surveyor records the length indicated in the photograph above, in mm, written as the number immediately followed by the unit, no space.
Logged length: 3.4mm
